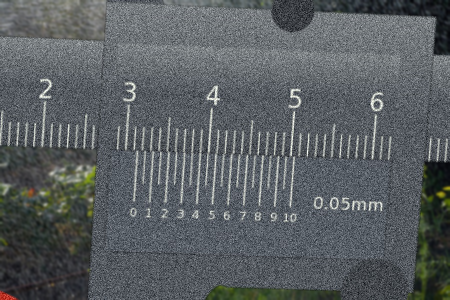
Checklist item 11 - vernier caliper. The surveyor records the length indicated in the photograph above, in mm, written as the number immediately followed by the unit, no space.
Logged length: 31.4mm
